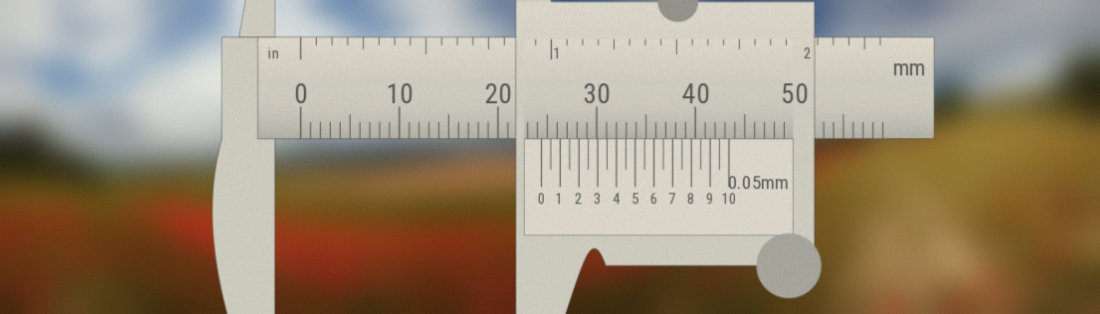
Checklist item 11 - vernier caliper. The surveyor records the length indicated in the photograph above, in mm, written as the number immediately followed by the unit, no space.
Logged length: 24.4mm
